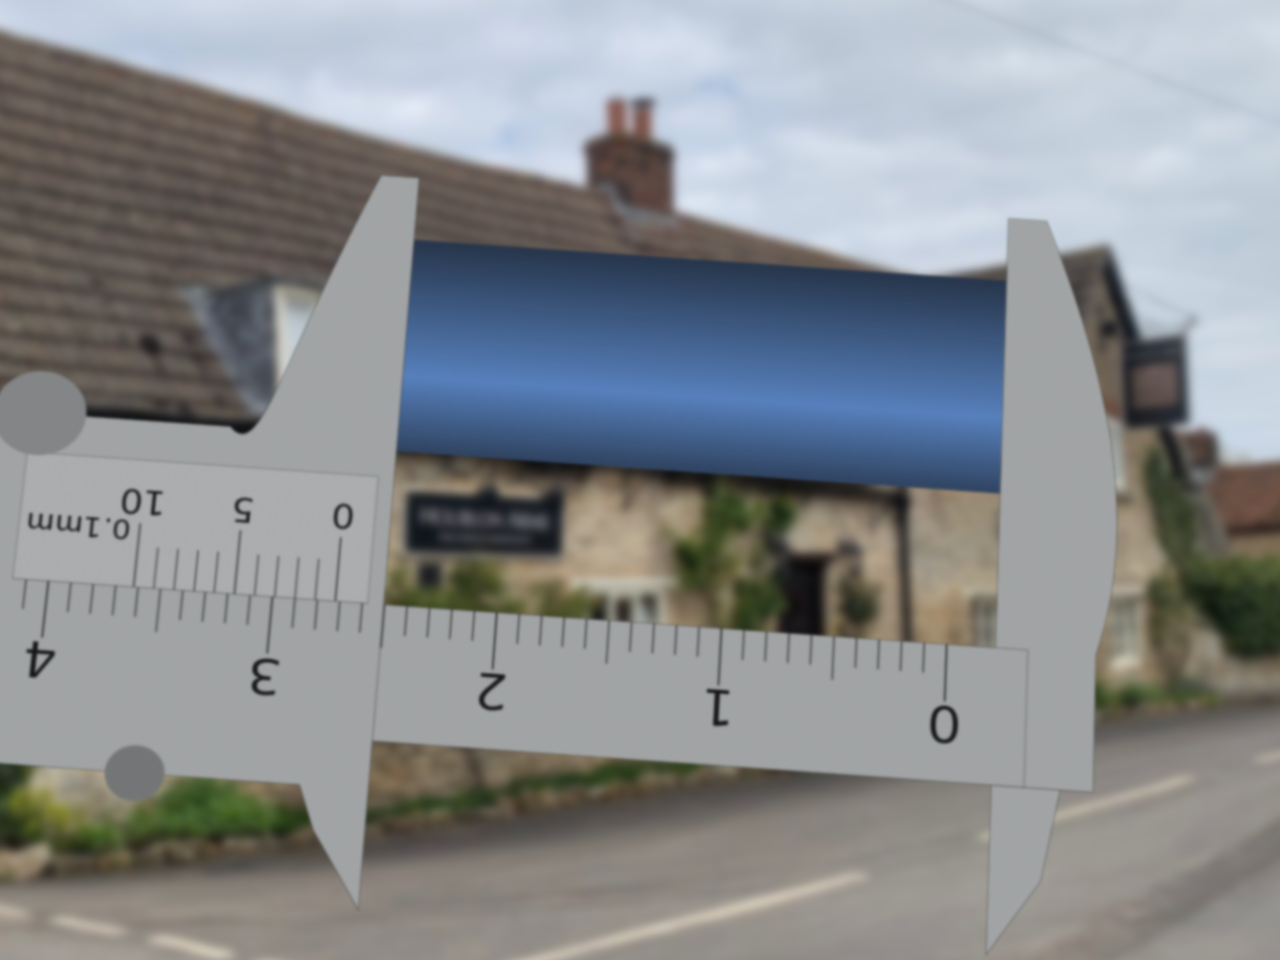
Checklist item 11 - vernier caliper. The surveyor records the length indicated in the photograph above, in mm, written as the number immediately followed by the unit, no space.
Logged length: 27.2mm
